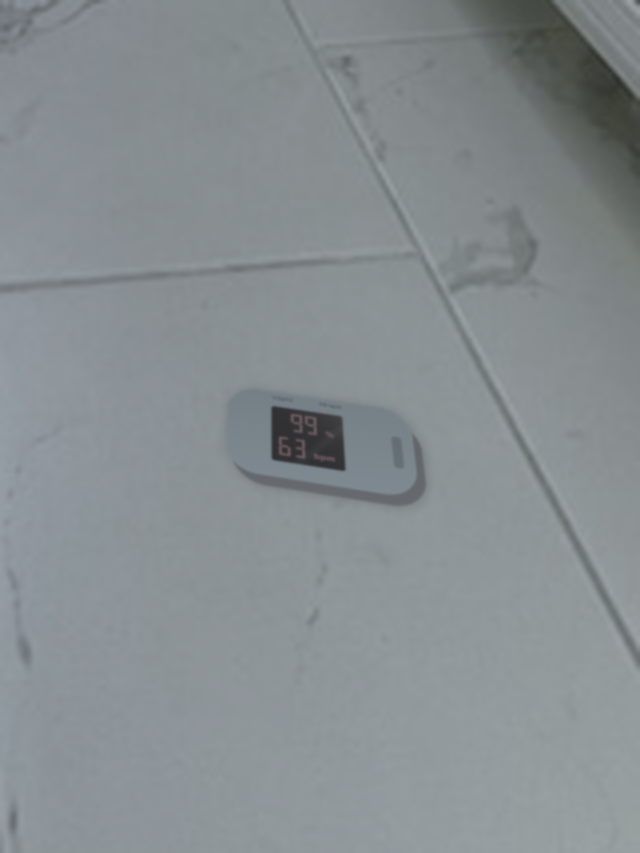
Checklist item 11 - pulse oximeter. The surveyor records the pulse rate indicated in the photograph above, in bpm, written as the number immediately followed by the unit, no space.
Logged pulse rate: 63bpm
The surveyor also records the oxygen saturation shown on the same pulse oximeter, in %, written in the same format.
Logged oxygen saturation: 99%
